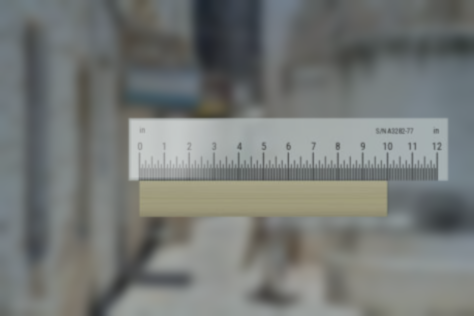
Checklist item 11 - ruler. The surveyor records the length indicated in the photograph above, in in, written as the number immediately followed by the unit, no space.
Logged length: 10in
